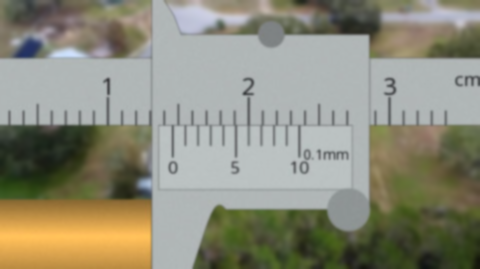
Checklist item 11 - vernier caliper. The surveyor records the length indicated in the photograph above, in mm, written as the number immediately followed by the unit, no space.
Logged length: 14.6mm
